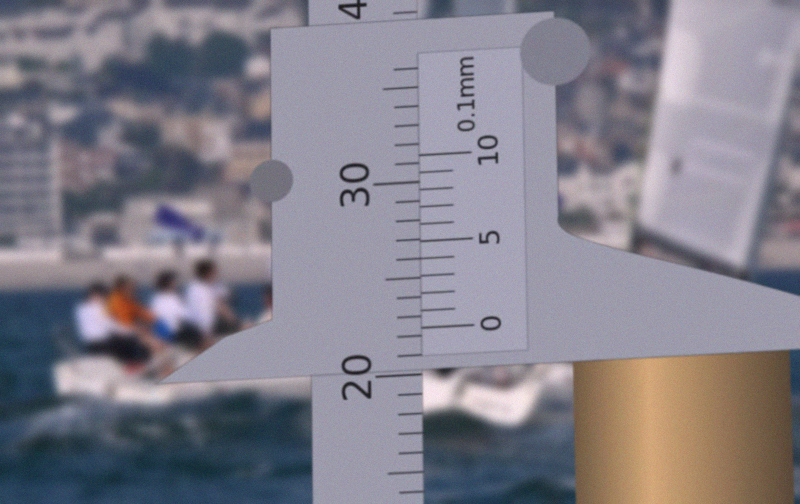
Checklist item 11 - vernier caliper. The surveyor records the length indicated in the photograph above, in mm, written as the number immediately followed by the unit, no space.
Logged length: 22.4mm
